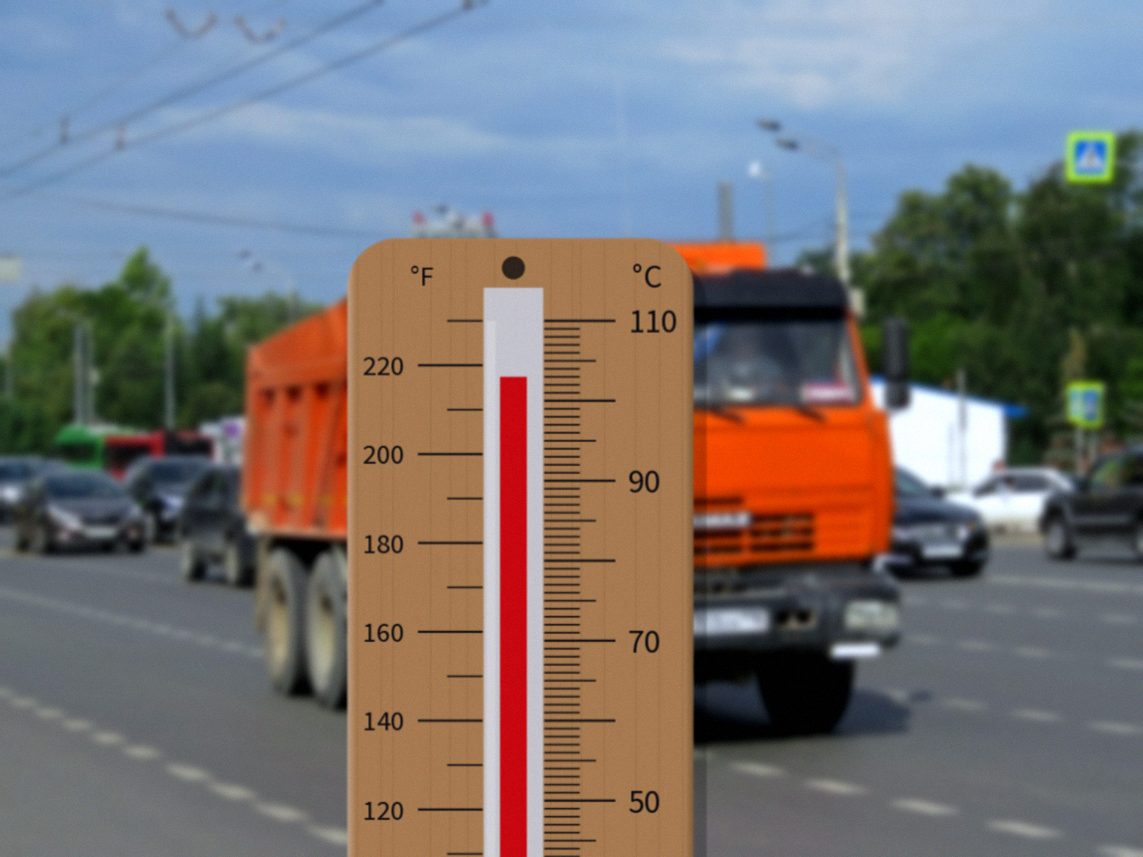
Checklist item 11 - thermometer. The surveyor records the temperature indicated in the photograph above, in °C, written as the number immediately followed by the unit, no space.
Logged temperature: 103°C
